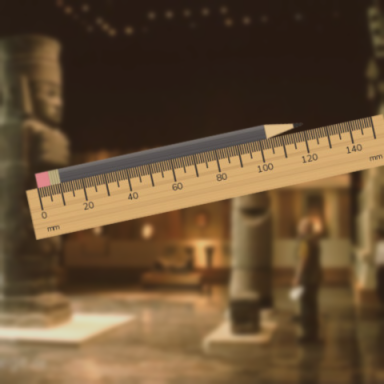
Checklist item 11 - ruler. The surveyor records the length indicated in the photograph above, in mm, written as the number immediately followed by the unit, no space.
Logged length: 120mm
